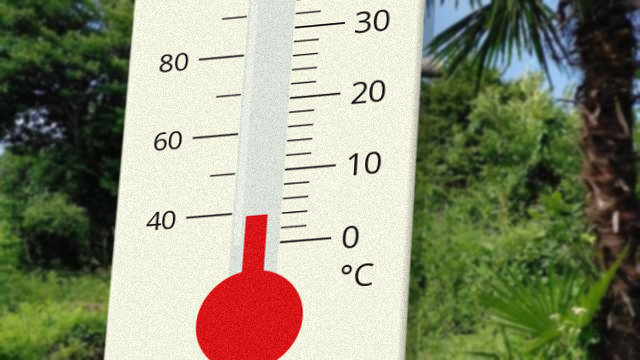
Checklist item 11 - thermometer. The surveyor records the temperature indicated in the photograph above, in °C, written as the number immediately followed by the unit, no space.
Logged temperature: 4°C
